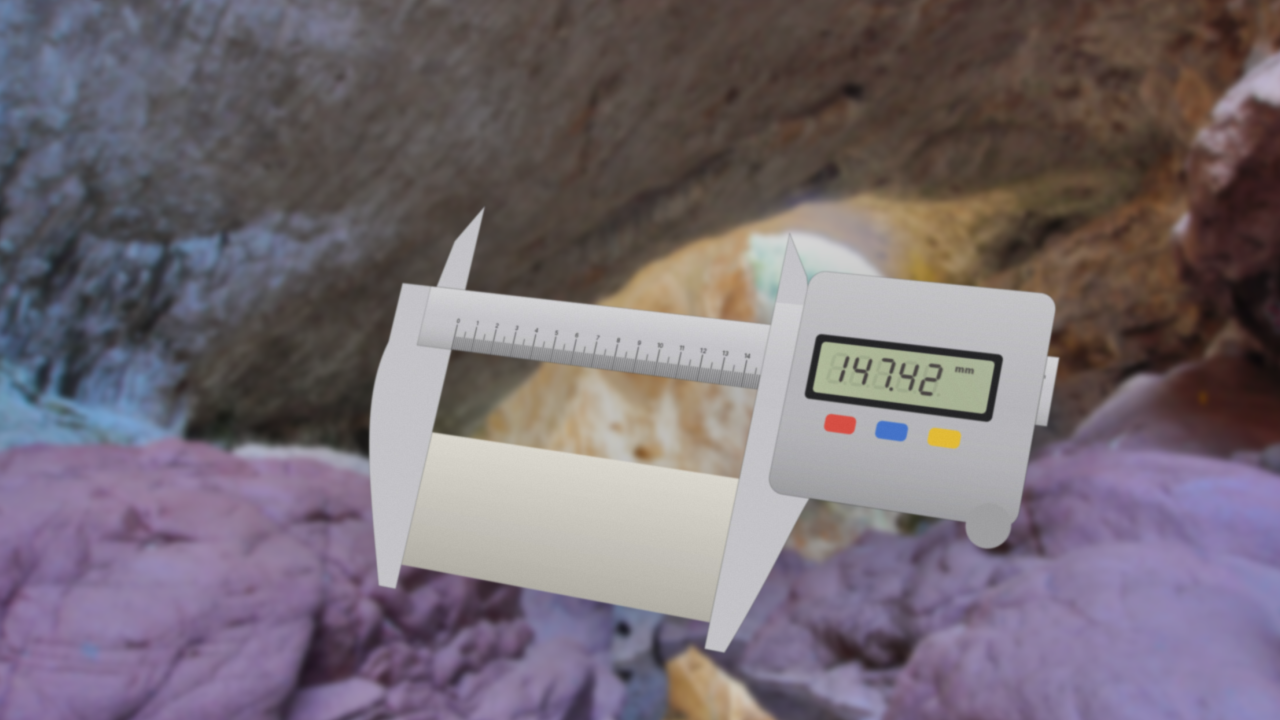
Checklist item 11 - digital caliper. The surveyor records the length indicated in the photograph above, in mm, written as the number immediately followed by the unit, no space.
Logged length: 147.42mm
